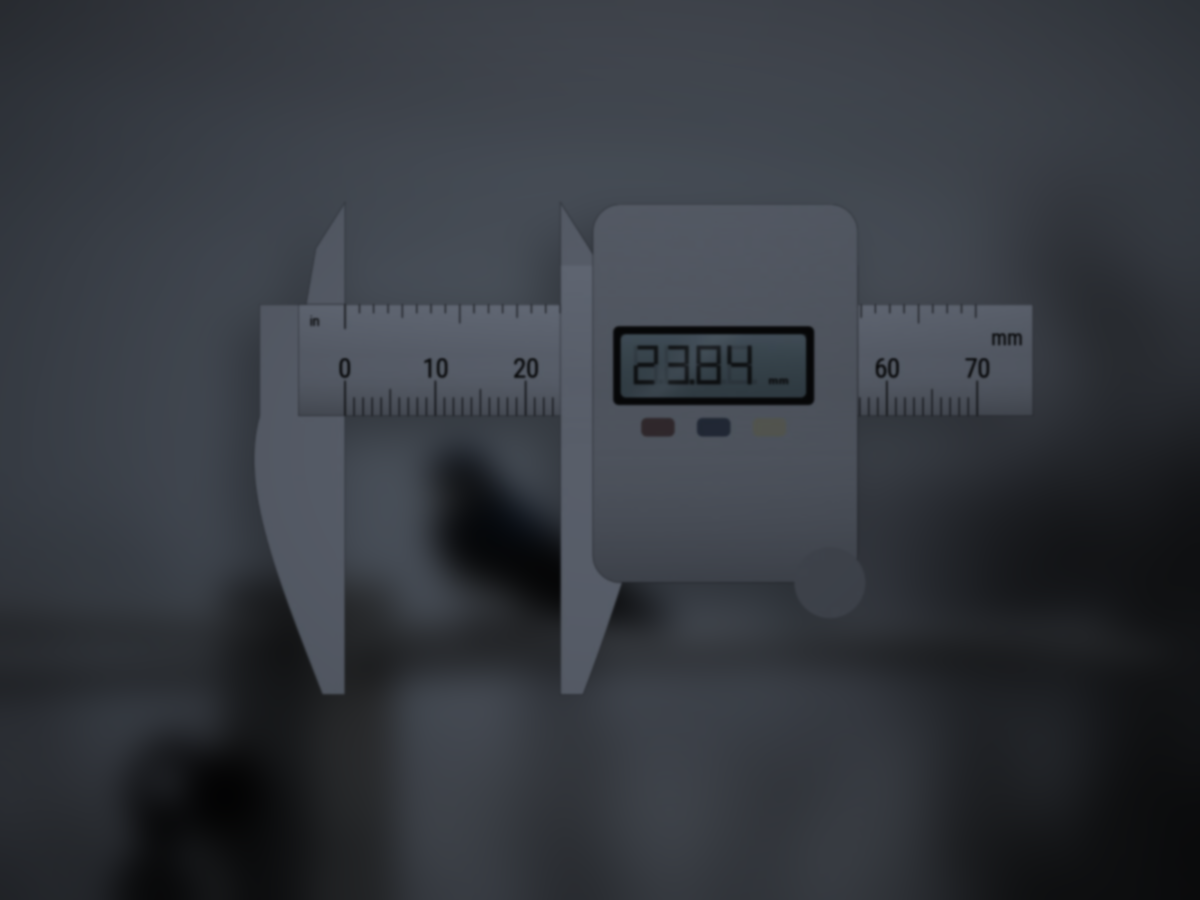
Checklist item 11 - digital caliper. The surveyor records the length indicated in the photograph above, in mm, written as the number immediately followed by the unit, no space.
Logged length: 23.84mm
